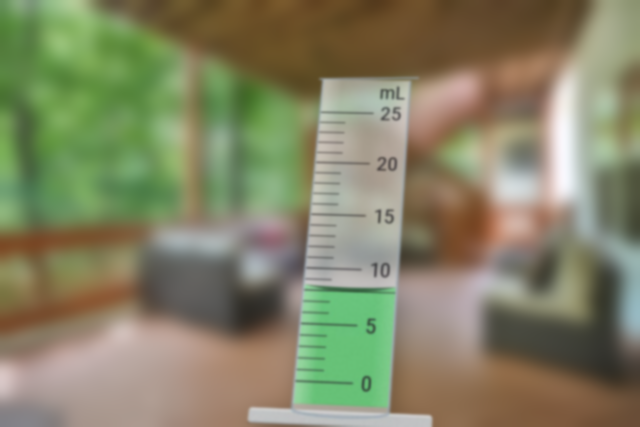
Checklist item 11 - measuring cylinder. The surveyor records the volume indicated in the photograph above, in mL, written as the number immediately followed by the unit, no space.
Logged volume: 8mL
